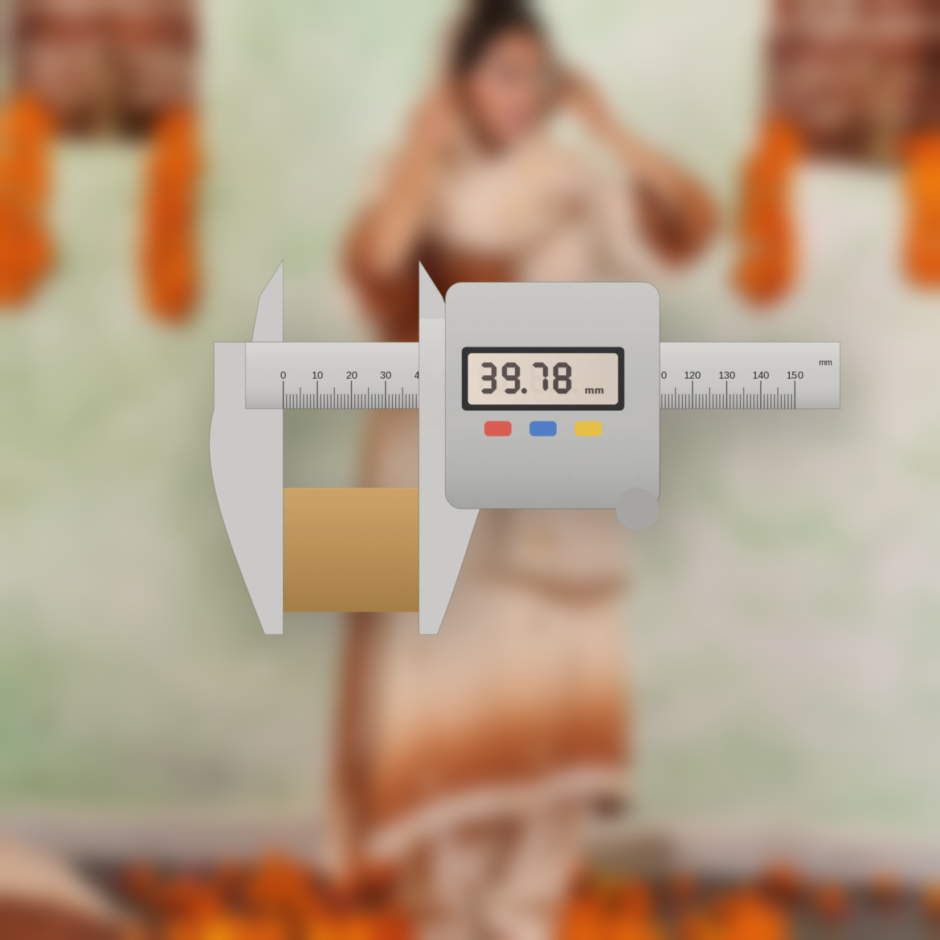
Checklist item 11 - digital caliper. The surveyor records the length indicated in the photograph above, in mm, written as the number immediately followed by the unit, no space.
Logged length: 39.78mm
